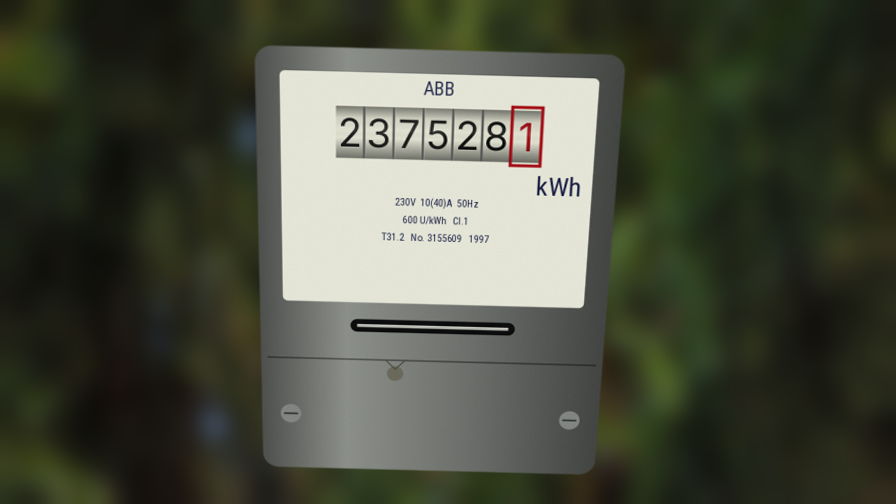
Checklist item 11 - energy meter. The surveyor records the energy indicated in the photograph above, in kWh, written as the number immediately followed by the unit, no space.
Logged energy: 237528.1kWh
